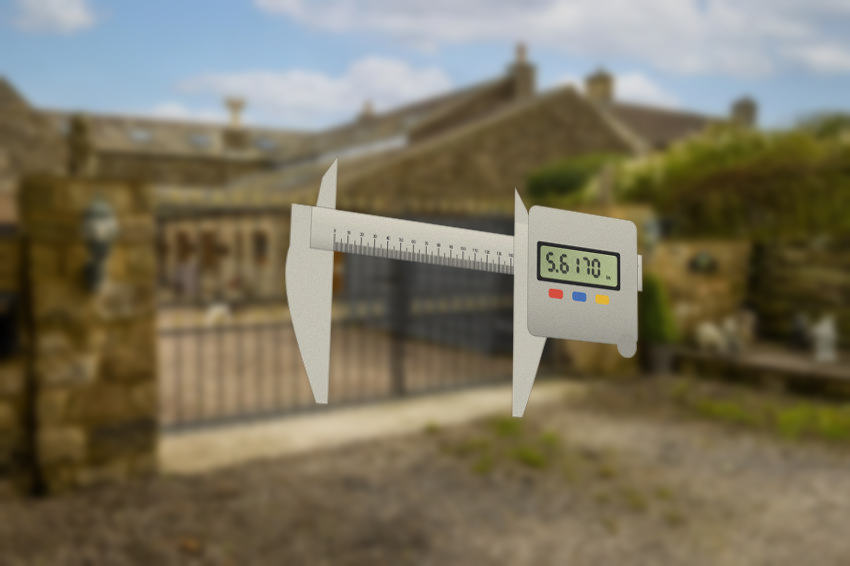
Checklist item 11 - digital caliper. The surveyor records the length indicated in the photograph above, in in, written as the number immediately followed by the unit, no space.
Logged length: 5.6170in
